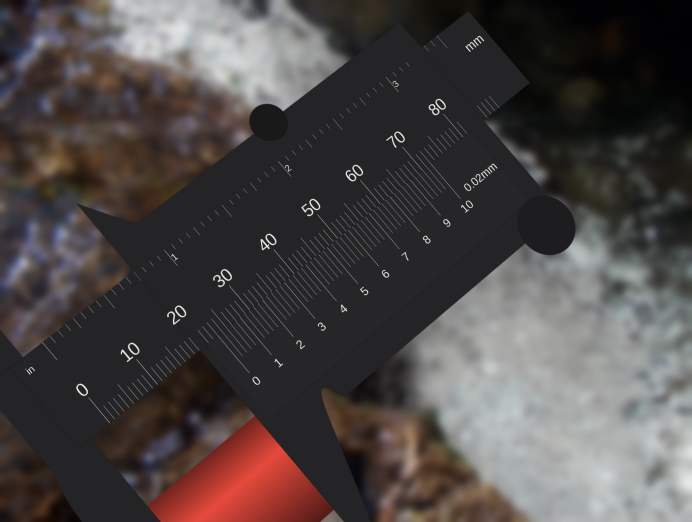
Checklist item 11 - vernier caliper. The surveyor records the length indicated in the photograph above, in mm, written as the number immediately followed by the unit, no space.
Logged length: 23.0mm
